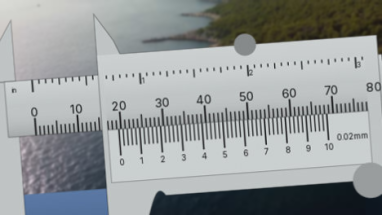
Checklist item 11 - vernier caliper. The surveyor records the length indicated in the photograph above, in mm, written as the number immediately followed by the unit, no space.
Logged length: 19.5mm
